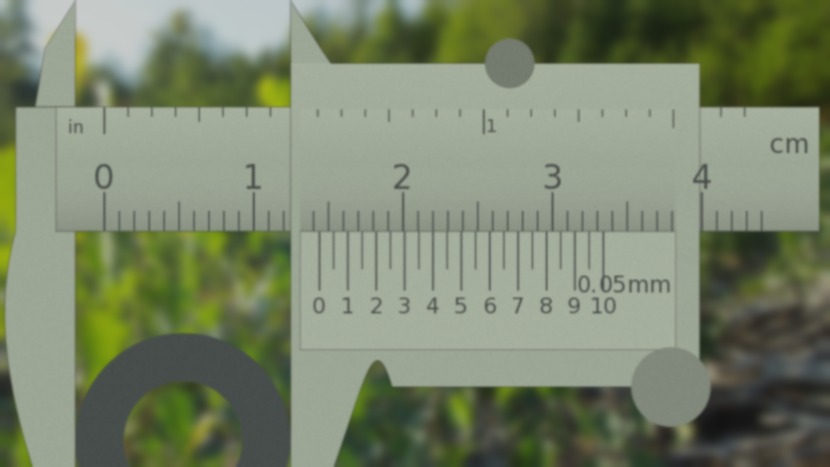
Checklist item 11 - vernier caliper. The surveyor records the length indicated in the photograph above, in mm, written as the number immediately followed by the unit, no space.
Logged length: 14.4mm
